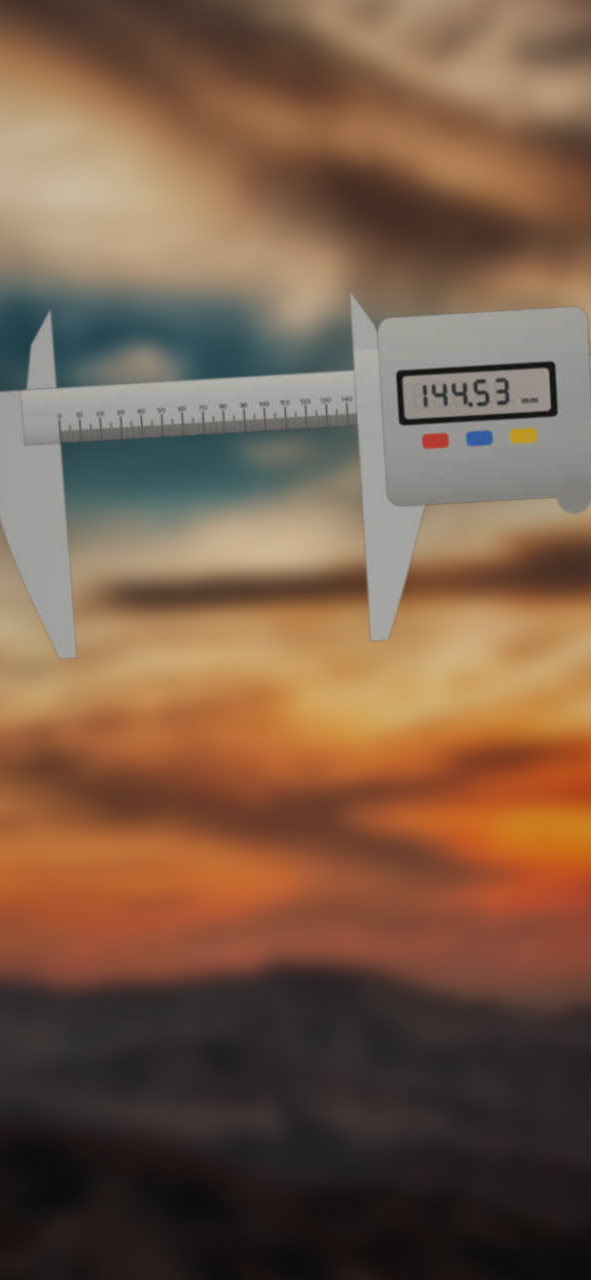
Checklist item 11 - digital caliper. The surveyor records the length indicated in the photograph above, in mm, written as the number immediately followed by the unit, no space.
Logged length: 144.53mm
